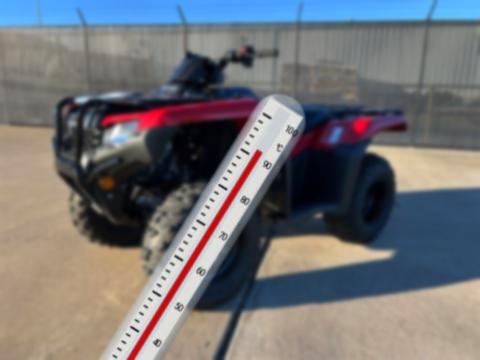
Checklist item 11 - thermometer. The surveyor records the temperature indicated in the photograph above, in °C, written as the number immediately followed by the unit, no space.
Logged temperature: 92°C
